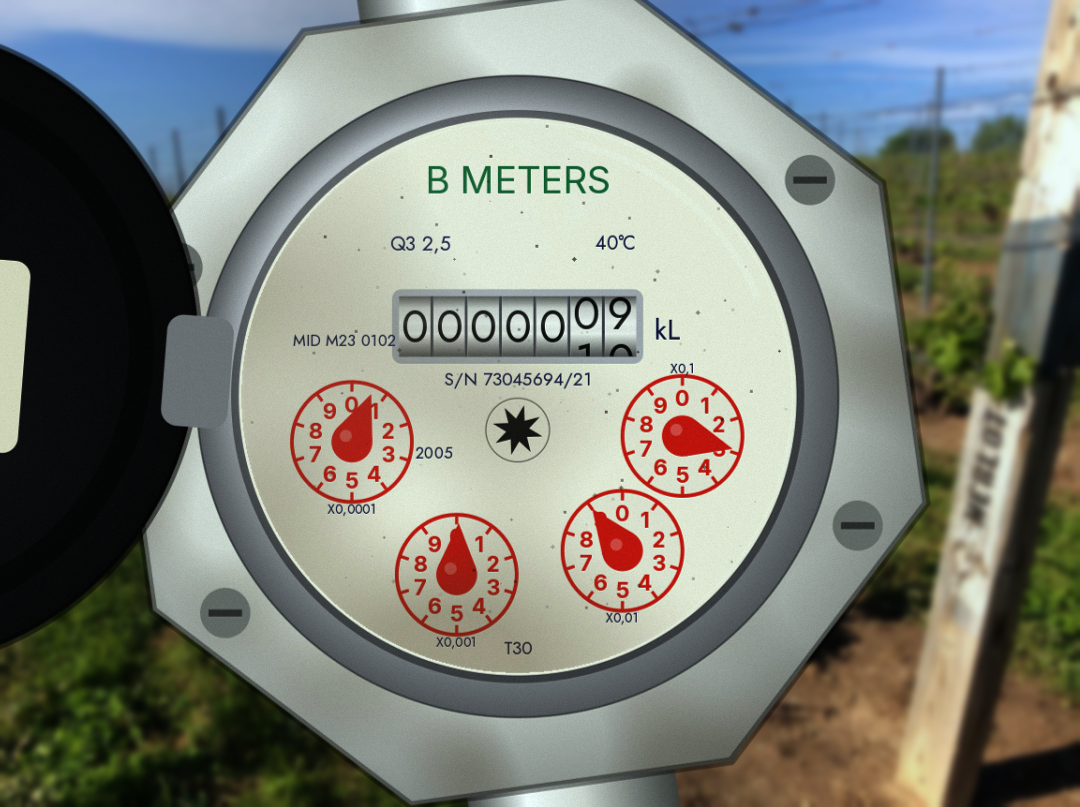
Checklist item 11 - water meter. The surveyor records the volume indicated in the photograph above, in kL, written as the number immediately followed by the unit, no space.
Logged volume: 9.2900kL
